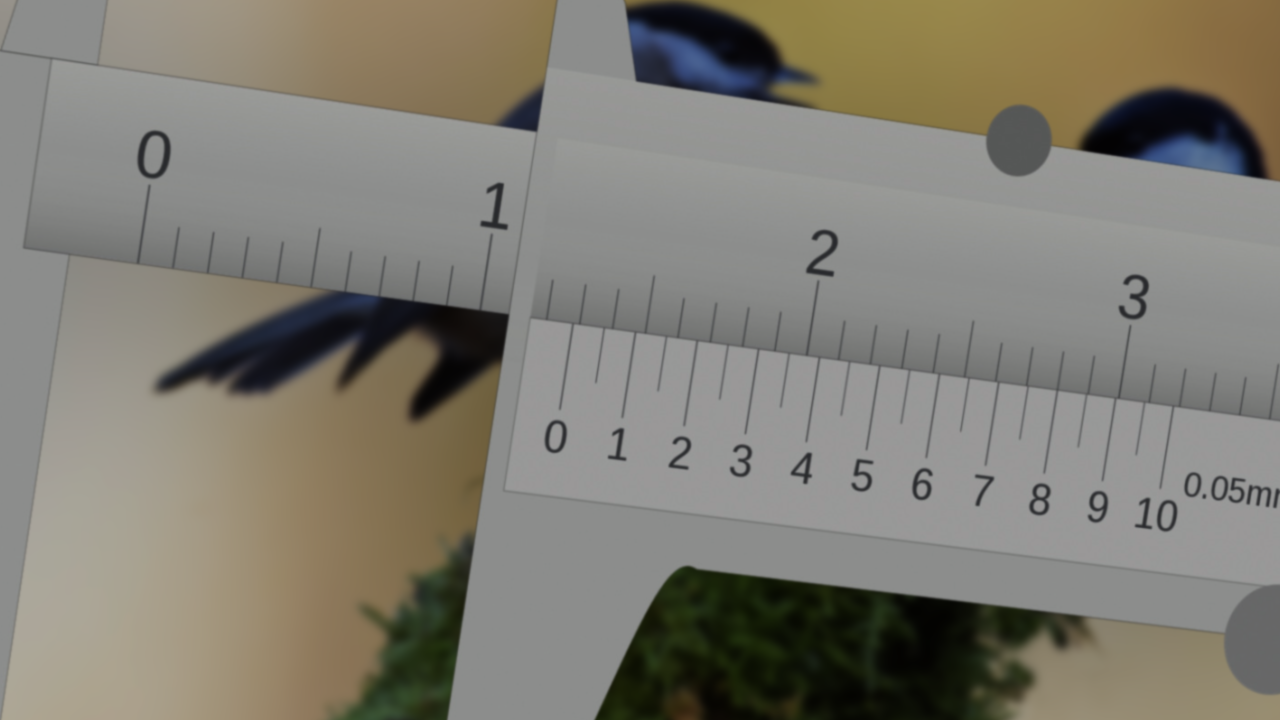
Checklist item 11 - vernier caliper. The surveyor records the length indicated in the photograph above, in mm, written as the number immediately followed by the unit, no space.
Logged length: 12.80mm
